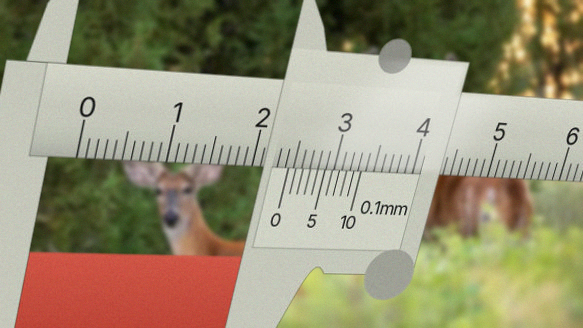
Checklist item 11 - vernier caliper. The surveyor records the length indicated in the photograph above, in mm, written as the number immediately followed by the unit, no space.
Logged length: 24.4mm
